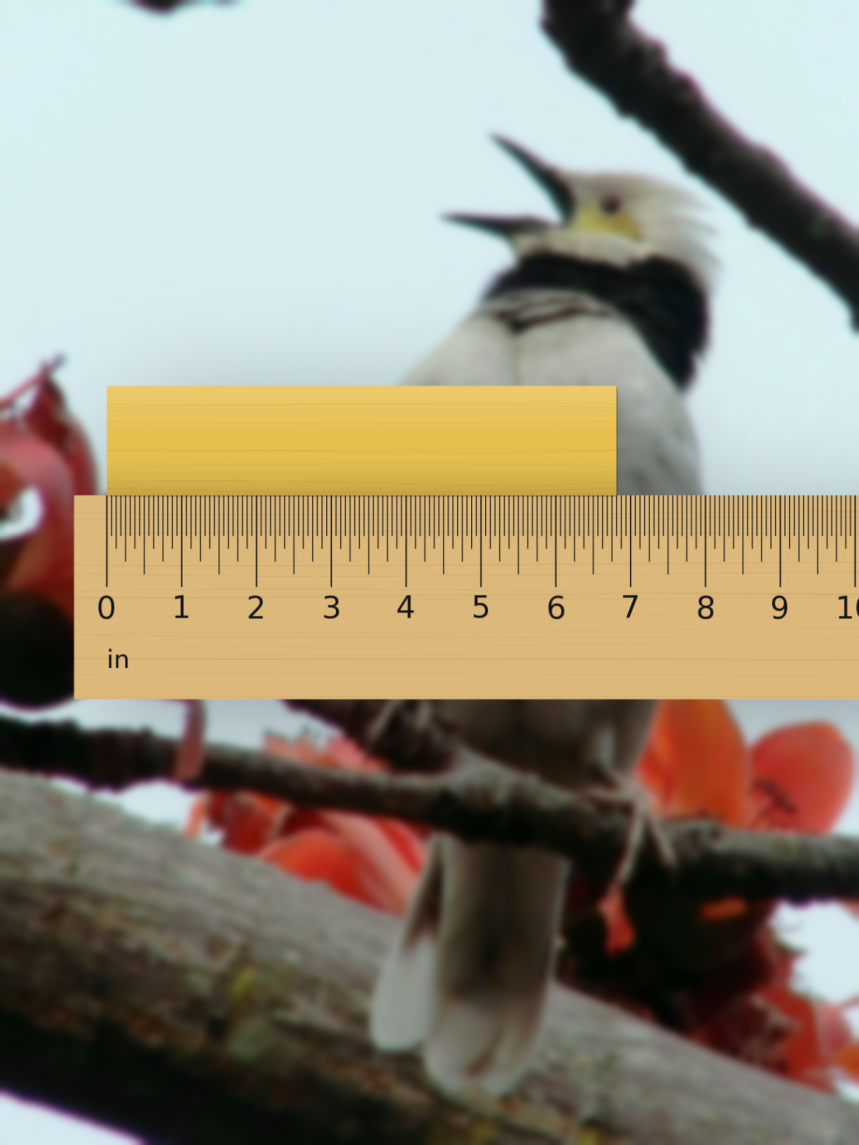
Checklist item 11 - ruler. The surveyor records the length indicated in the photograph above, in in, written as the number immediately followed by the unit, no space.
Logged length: 6.8125in
